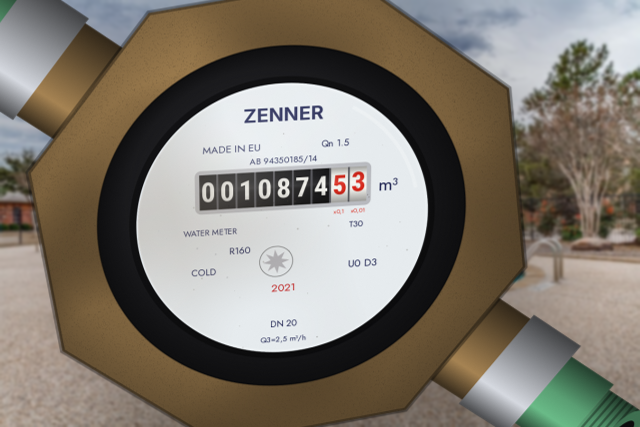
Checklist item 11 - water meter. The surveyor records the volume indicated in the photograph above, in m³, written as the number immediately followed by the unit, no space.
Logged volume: 10874.53m³
